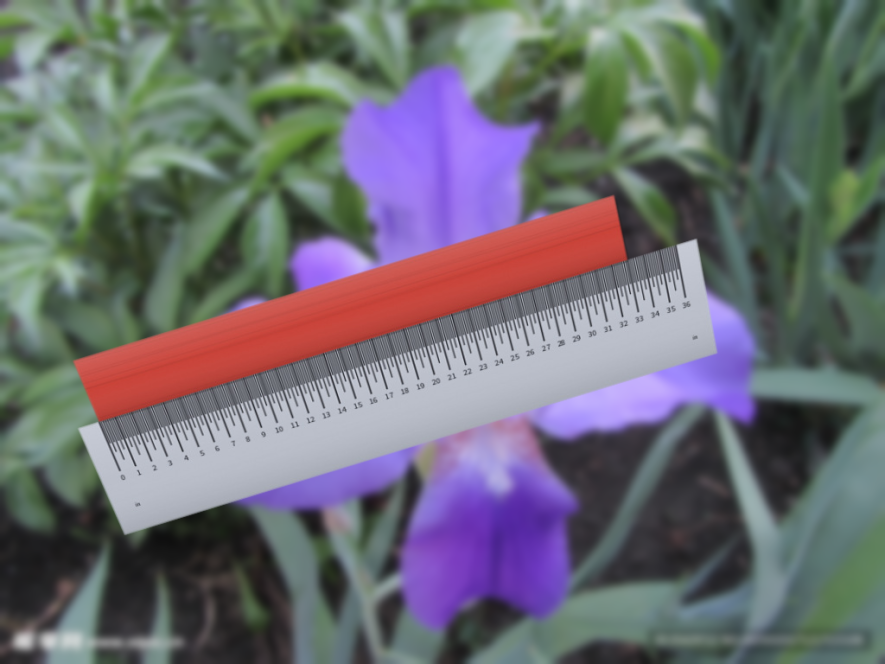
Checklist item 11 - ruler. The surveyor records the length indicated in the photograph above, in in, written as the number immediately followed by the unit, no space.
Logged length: 33in
